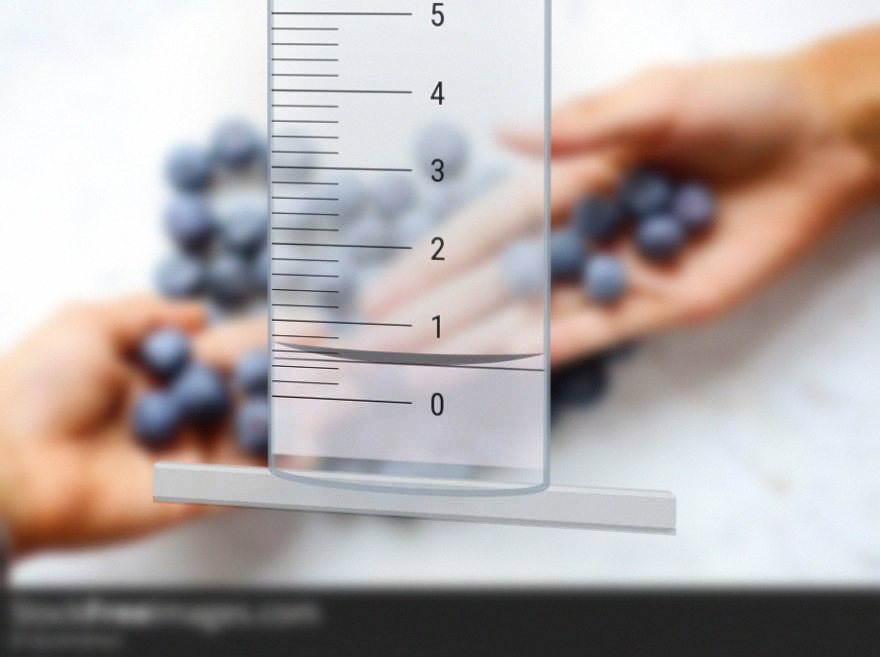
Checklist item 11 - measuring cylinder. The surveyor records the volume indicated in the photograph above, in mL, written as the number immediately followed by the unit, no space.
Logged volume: 0.5mL
